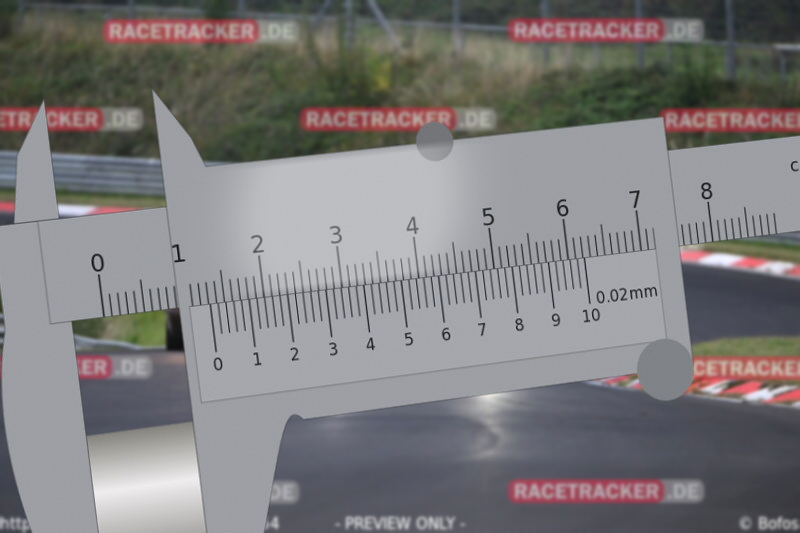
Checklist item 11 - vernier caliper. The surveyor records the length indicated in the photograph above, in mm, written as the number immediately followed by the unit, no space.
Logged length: 13.2mm
